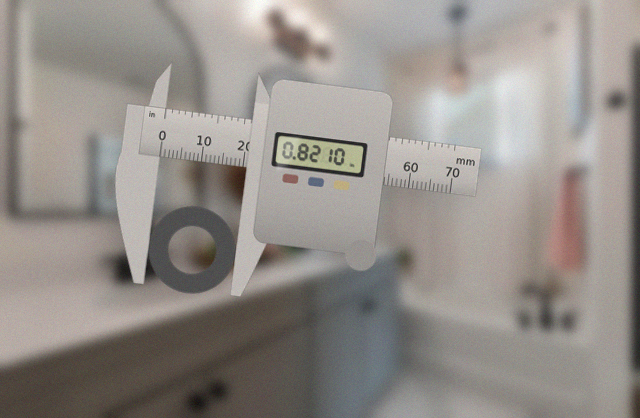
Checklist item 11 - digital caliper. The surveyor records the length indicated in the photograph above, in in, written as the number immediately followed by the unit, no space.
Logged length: 0.8210in
